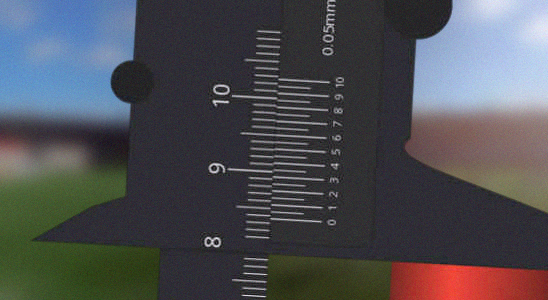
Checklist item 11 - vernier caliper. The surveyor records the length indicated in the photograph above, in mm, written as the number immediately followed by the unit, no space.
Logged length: 83.6mm
